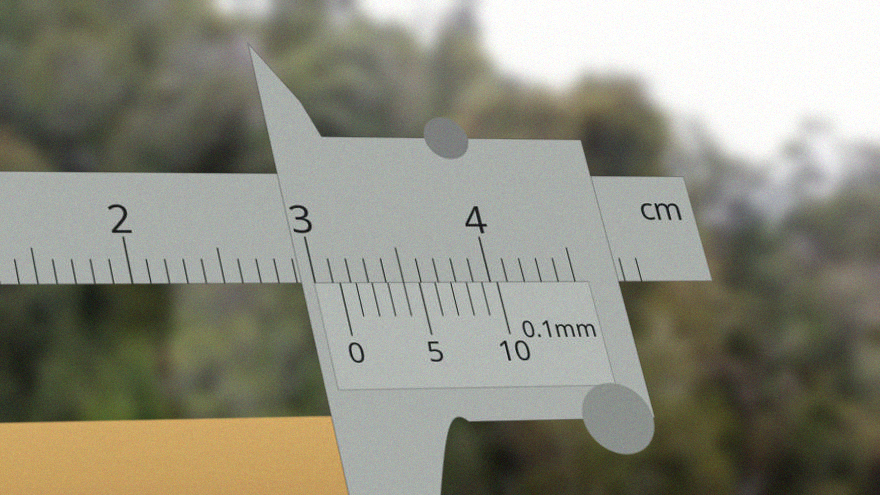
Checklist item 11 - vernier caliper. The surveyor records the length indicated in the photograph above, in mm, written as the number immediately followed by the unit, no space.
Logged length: 31.4mm
